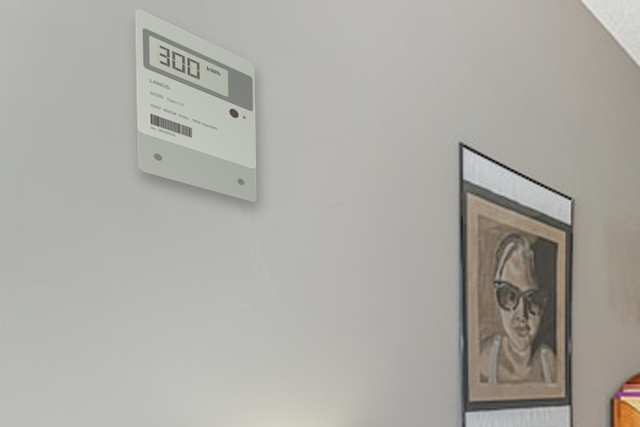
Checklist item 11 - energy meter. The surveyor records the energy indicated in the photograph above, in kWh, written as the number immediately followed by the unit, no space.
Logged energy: 300kWh
